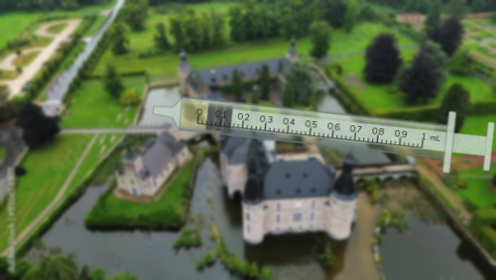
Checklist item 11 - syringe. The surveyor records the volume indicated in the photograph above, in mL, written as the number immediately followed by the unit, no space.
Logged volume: 0.04mL
